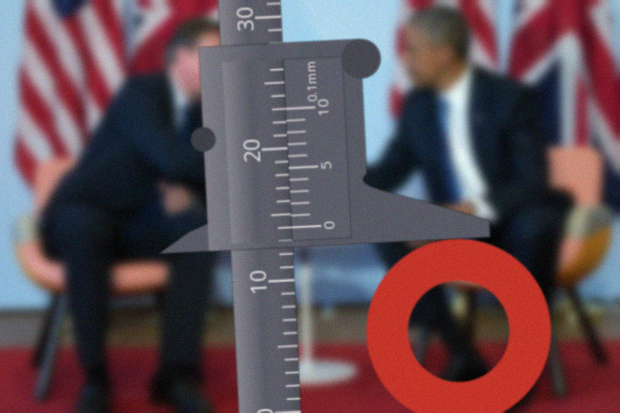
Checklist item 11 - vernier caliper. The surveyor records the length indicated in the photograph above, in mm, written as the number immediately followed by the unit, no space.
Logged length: 14.0mm
